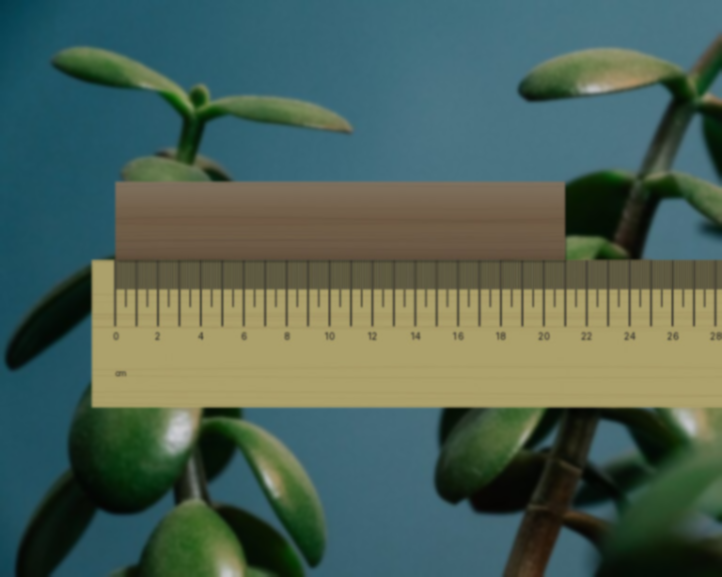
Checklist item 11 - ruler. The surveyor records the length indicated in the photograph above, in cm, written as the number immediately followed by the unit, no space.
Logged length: 21cm
